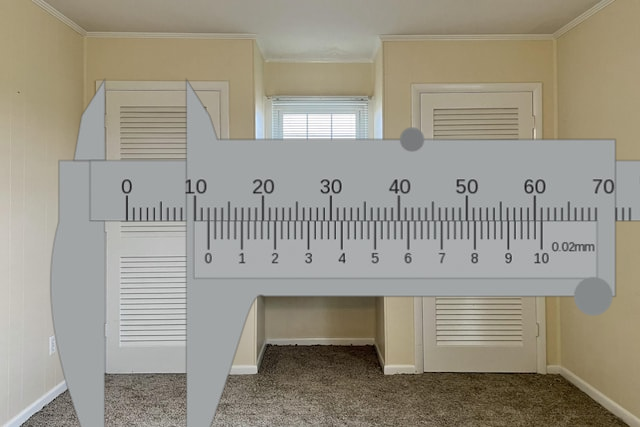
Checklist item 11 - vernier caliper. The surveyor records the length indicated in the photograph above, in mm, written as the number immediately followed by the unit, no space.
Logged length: 12.0mm
